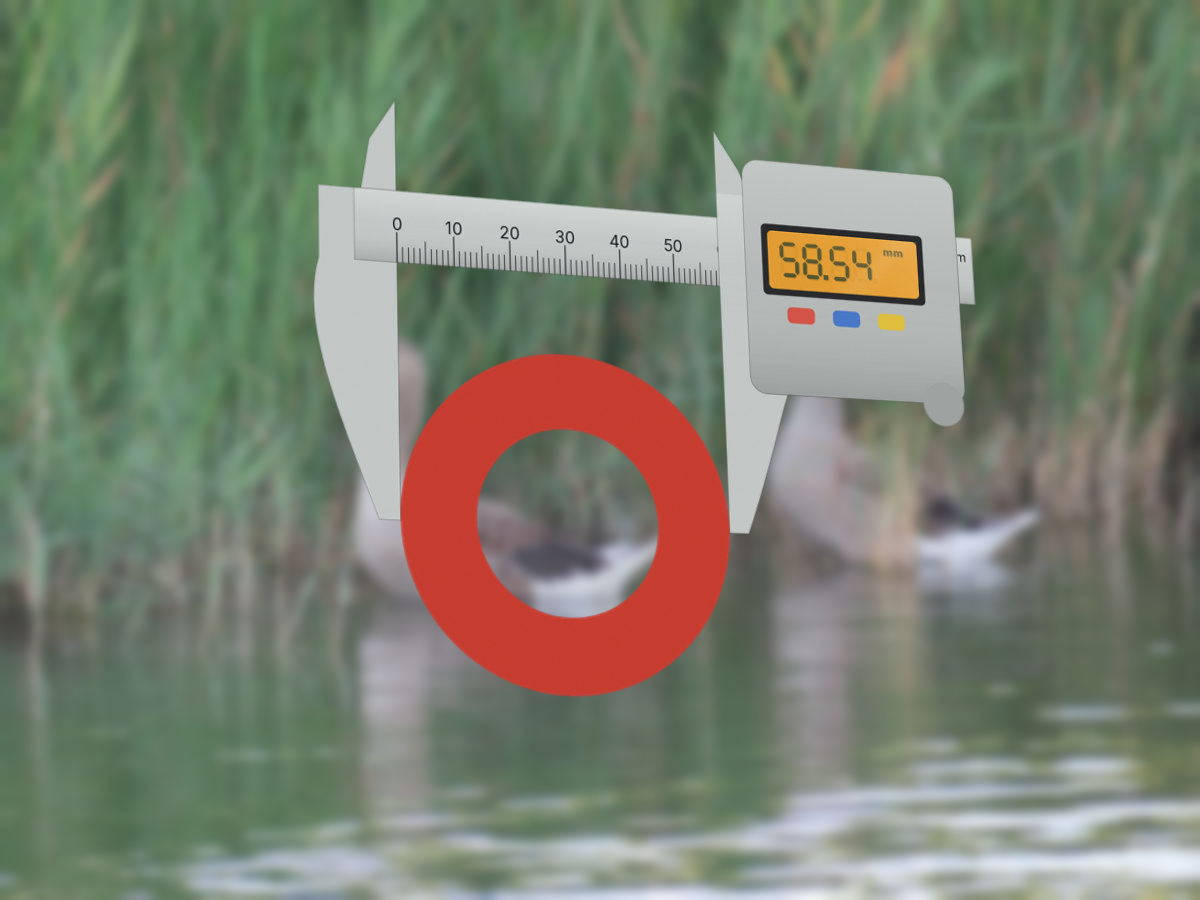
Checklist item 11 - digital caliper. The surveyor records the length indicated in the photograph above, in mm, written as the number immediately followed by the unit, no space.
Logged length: 58.54mm
